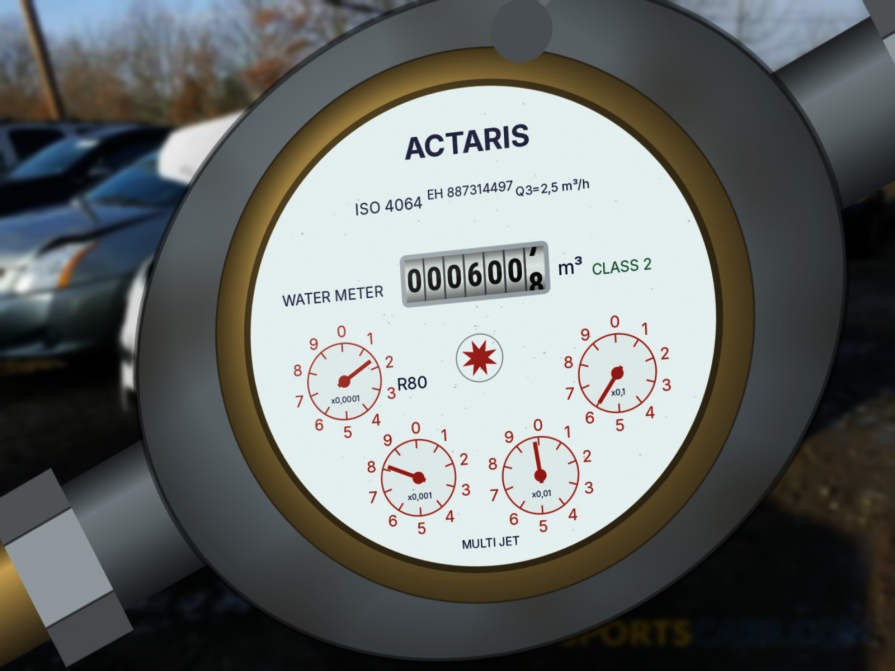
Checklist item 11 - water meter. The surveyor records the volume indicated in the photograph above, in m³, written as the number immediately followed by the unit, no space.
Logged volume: 6007.5981m³
